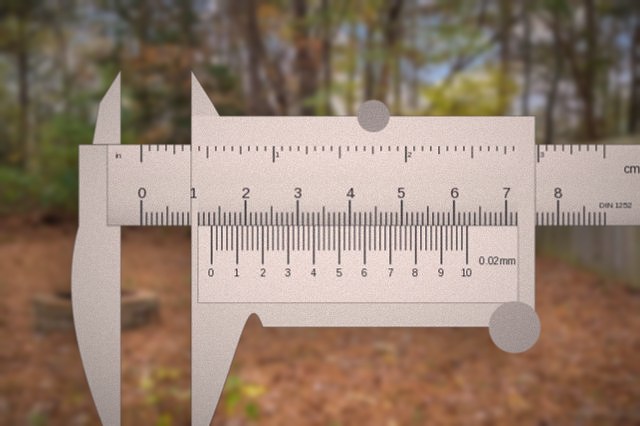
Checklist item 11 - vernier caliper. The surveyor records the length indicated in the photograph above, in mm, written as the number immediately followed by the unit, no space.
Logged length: 13.5mm
